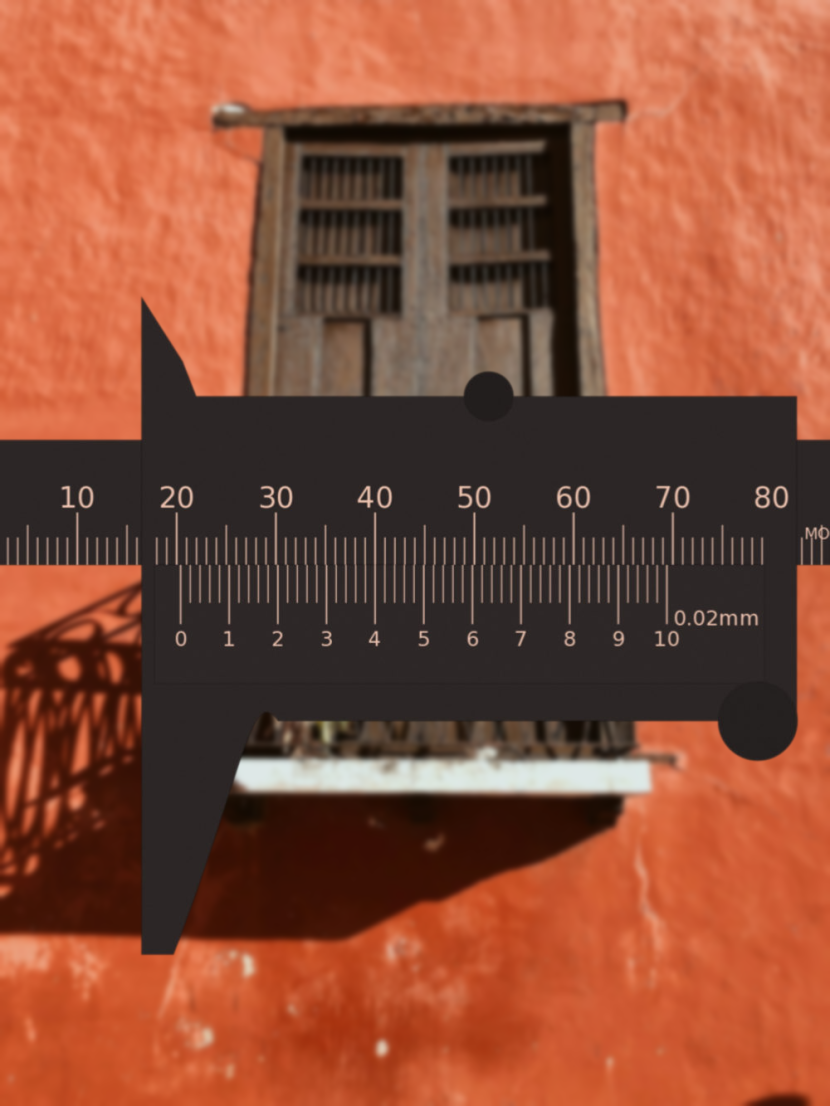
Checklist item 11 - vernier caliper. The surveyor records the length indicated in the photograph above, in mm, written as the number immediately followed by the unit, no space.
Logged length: 20.4mm
